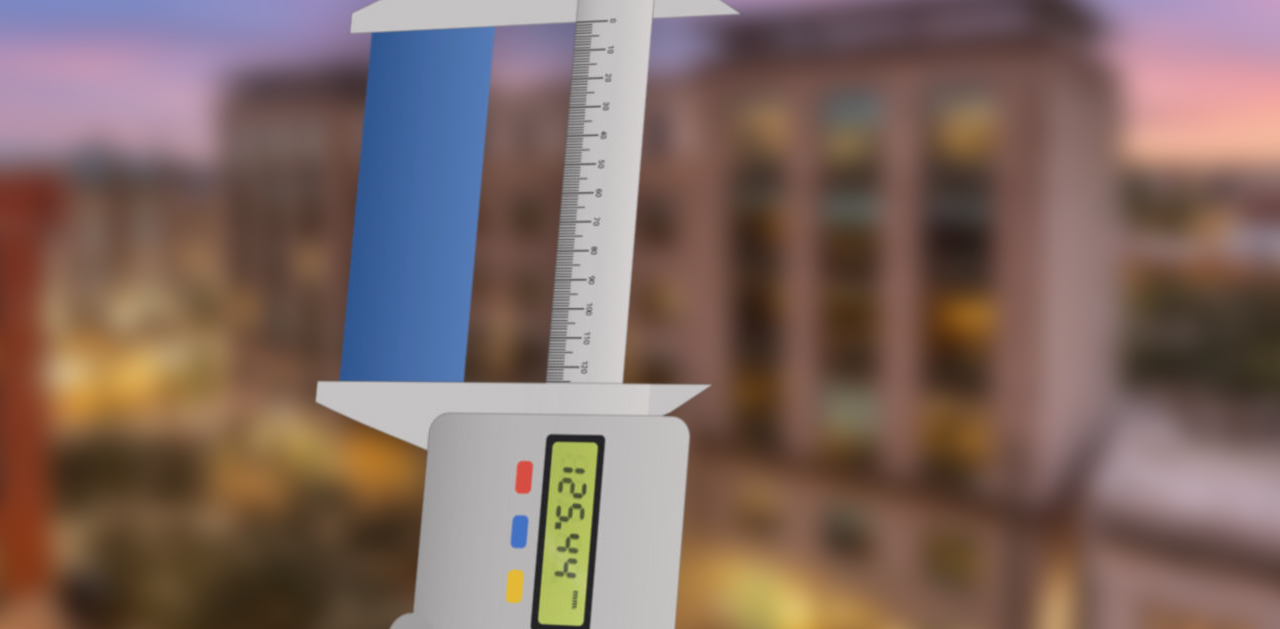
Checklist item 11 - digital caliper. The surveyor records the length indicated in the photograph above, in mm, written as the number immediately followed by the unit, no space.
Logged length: 125.44mm
